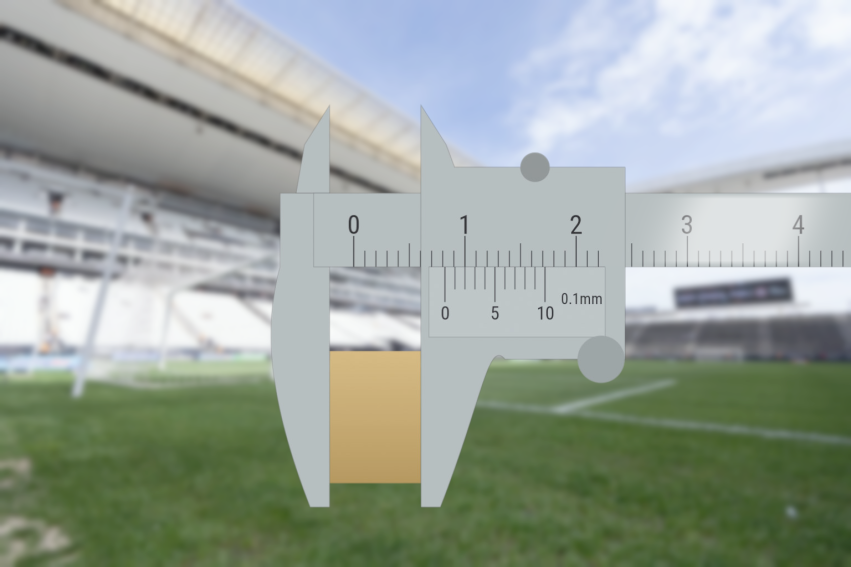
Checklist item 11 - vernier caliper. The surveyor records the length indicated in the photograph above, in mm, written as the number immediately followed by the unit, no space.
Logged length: 8.2mm
